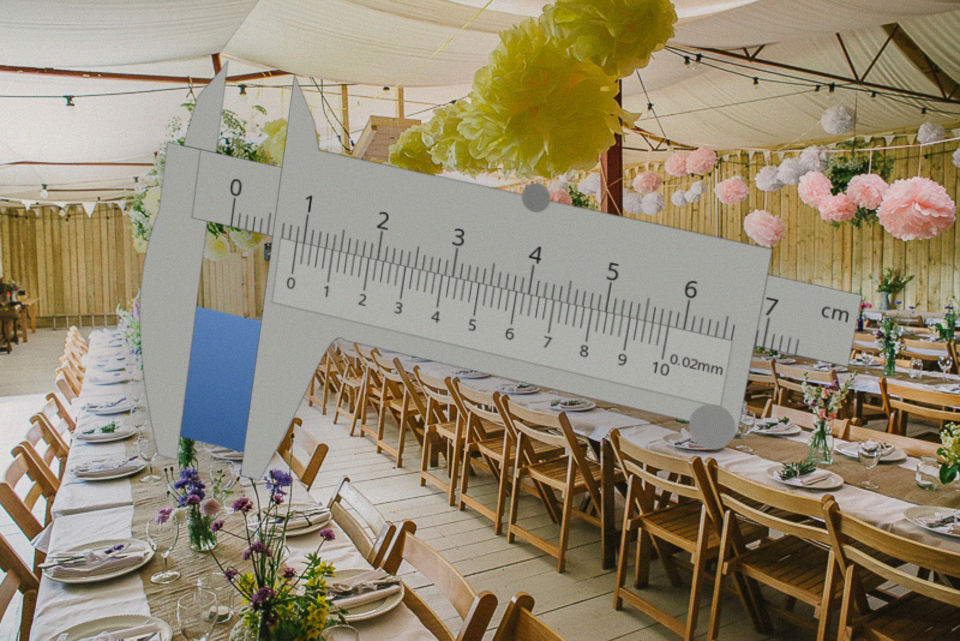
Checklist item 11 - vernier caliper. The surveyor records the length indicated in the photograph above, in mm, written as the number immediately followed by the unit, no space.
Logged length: 9.0mm
